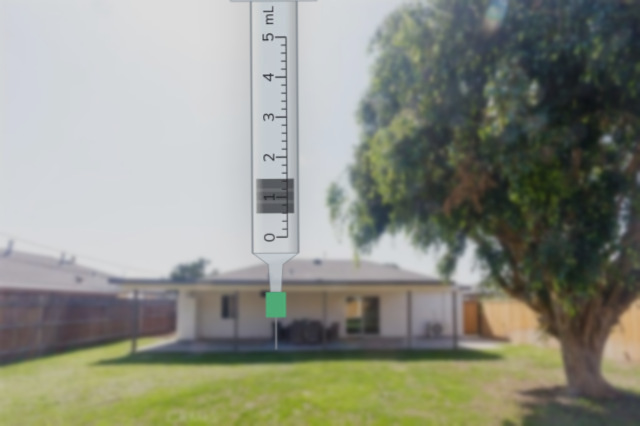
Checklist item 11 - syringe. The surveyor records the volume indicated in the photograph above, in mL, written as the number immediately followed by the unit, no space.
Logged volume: 0.6mL
